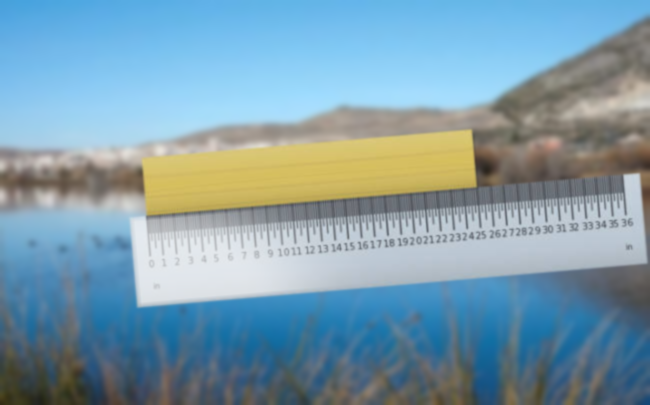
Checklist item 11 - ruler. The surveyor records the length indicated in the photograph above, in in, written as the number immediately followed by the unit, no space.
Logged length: 25in
